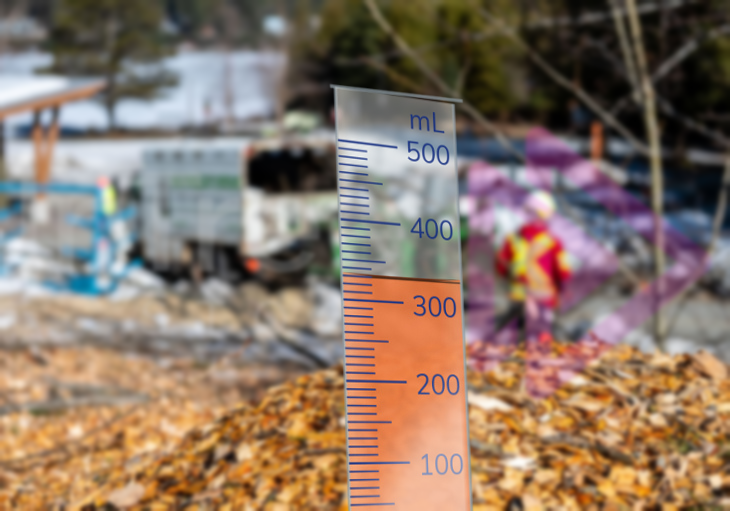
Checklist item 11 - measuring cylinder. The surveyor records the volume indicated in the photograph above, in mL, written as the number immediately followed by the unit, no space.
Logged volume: 330mL
